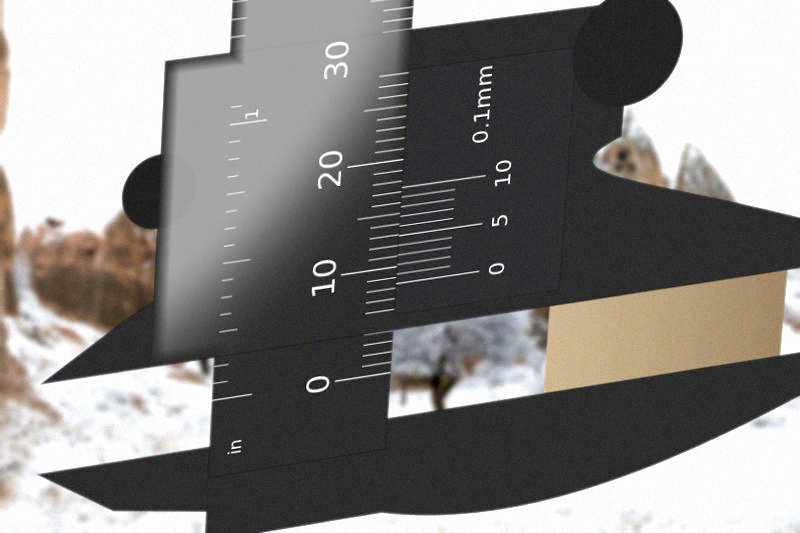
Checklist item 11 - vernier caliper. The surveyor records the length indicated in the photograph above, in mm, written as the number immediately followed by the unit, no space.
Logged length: 8.4mm
